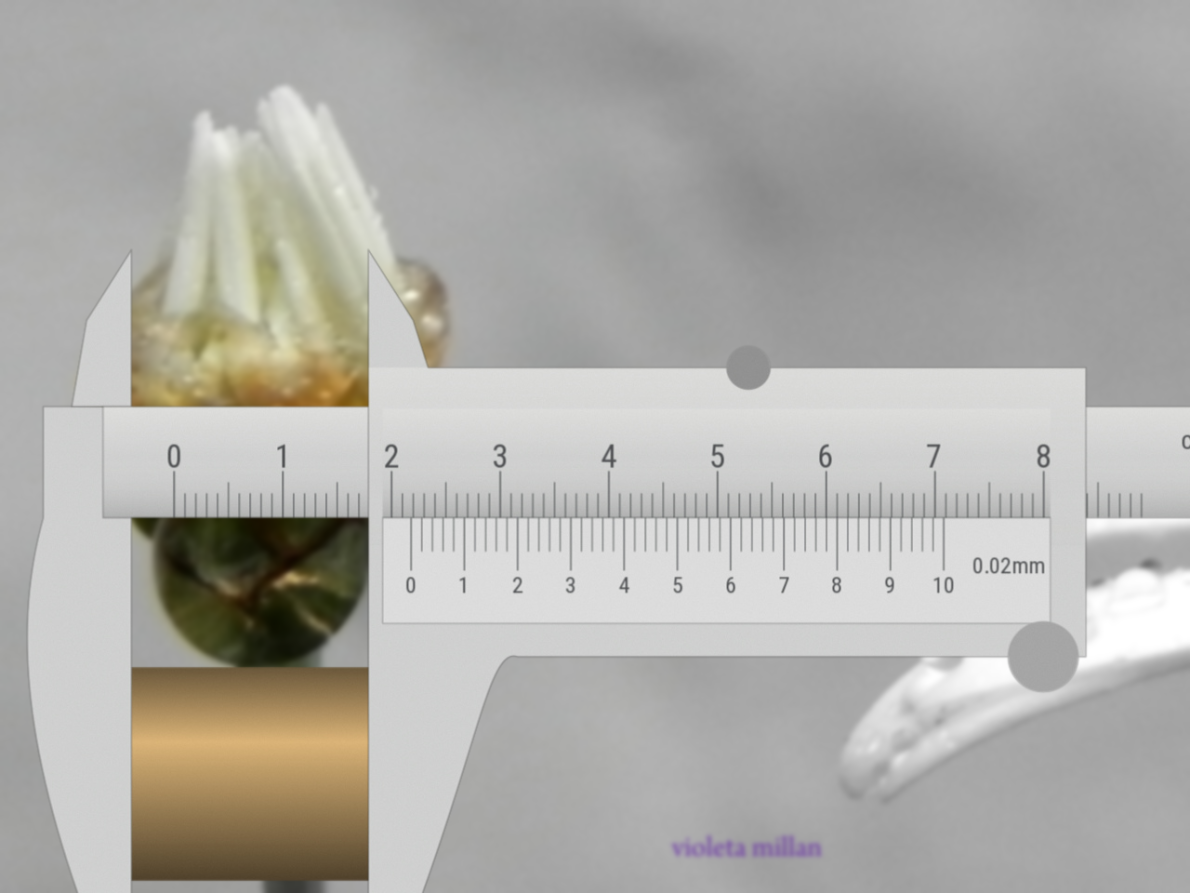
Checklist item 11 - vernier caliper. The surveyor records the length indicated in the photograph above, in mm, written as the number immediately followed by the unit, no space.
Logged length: 21.8mm
